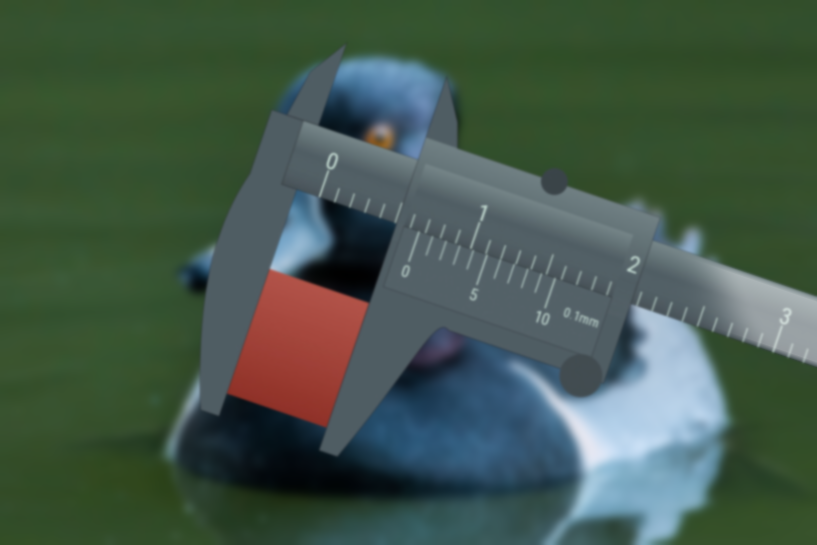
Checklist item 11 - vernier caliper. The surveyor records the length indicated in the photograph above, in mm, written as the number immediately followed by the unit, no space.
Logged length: 6.6mm
